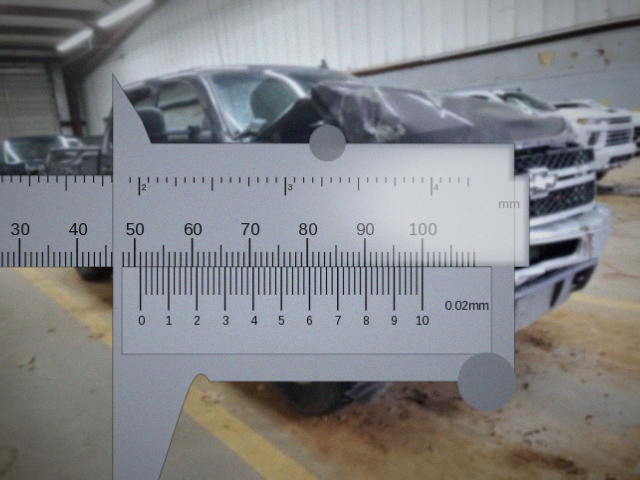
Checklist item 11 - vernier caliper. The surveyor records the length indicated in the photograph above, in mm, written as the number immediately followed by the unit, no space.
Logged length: 51.0mm
